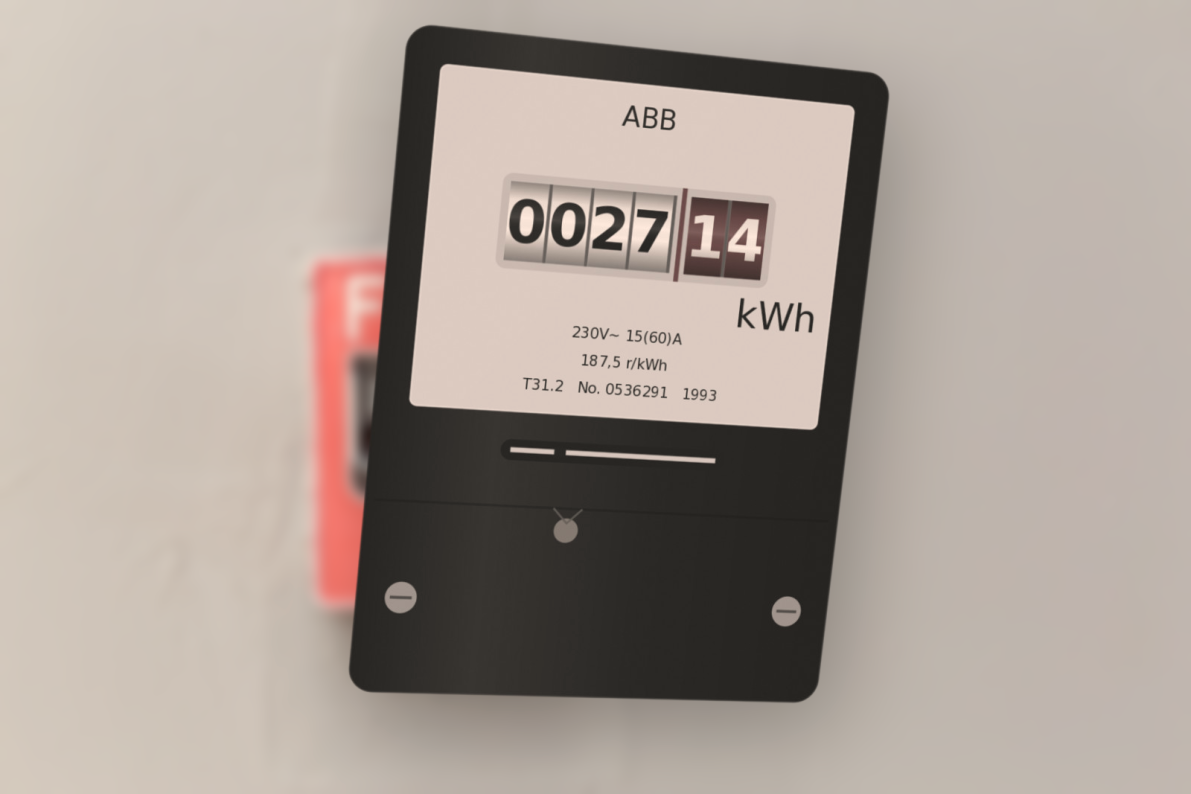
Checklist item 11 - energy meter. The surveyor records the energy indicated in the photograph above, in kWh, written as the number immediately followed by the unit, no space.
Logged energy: 27.14kWh
